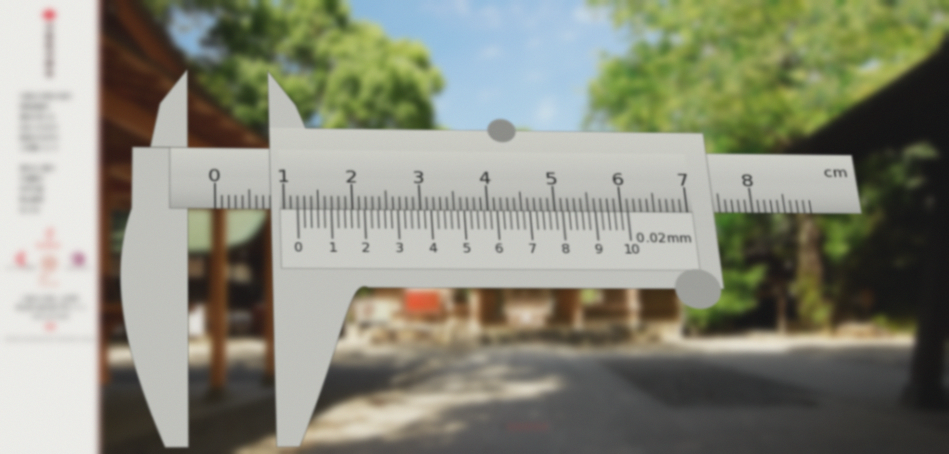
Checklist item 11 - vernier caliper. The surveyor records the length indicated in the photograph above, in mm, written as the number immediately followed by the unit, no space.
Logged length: 12.0mm
